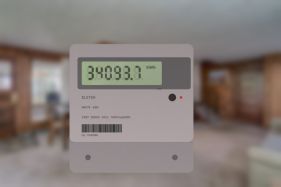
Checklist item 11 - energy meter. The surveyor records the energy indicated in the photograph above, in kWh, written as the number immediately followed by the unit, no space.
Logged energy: 34093.7kWh
